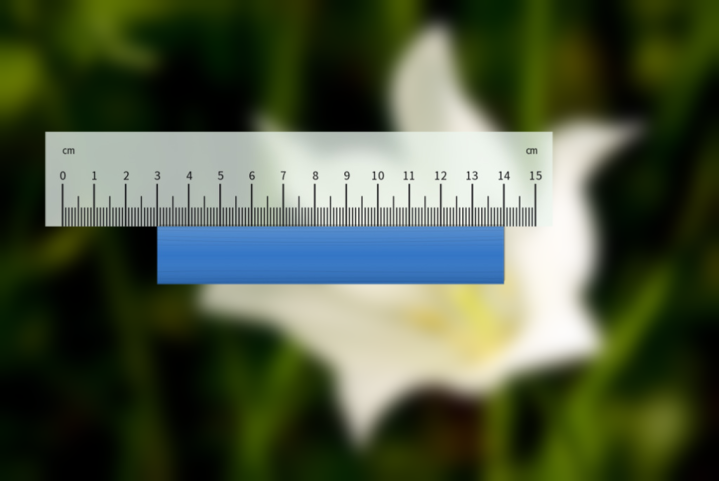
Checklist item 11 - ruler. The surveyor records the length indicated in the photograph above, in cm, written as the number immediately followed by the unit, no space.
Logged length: 11cm
